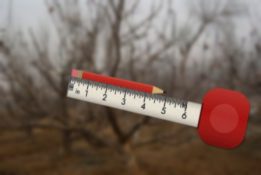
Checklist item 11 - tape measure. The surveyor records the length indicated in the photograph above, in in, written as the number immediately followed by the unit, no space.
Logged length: 5in
